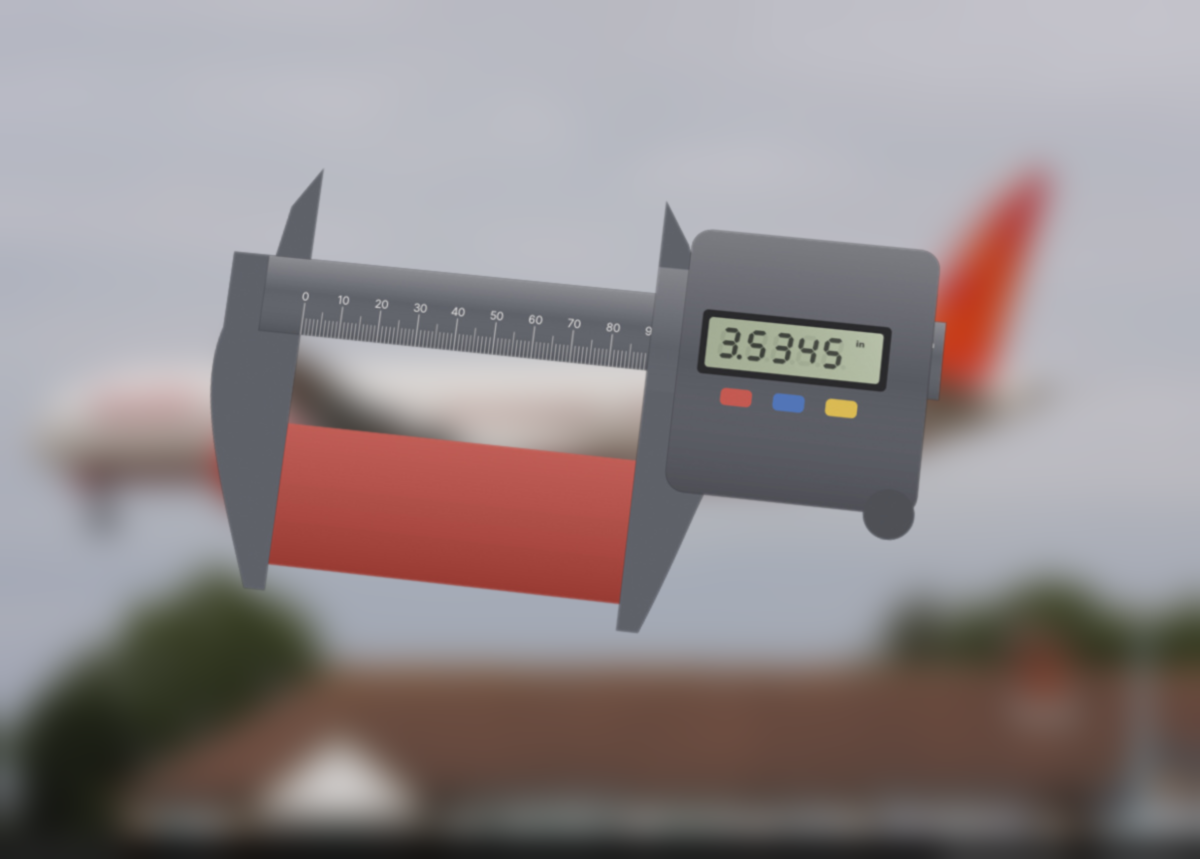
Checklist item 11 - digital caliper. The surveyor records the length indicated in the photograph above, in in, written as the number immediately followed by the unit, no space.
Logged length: 3.5345in
